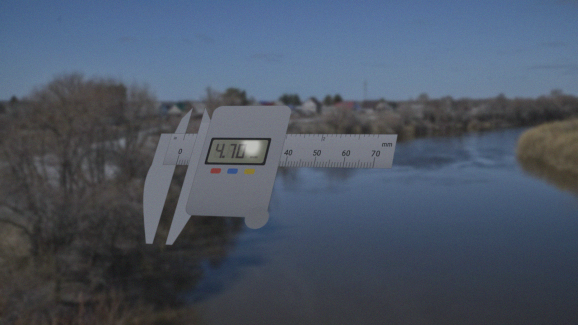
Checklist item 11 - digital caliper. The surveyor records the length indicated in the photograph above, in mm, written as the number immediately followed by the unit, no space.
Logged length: 4.70mm
